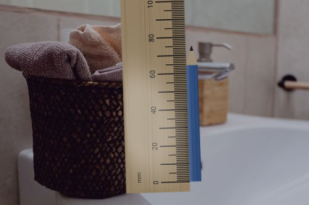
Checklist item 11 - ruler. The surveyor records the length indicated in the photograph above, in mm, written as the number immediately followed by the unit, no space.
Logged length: 75mm
